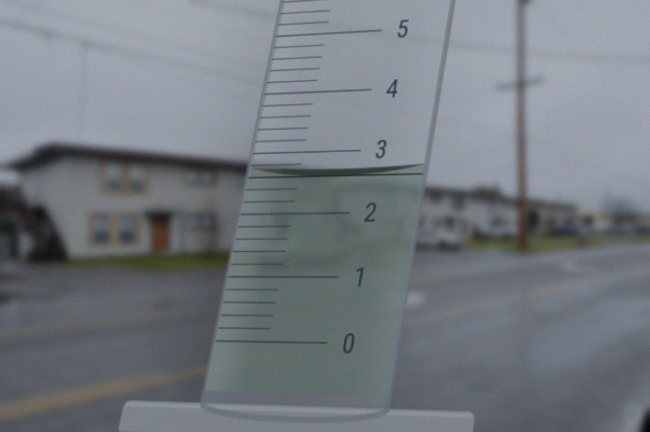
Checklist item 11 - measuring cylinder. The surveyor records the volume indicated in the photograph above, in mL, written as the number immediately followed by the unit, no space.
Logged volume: 2.6mL
